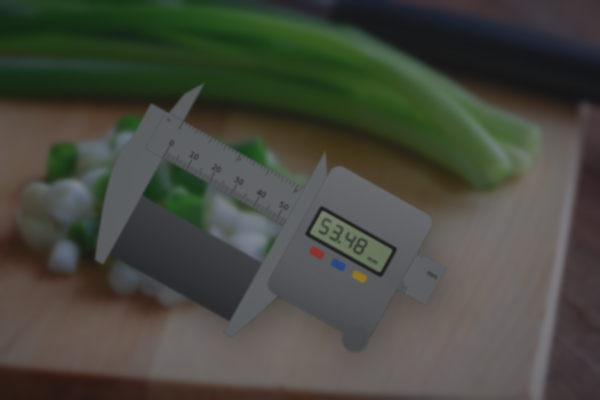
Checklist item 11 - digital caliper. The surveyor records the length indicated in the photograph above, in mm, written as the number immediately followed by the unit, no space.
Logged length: 53.48mm
